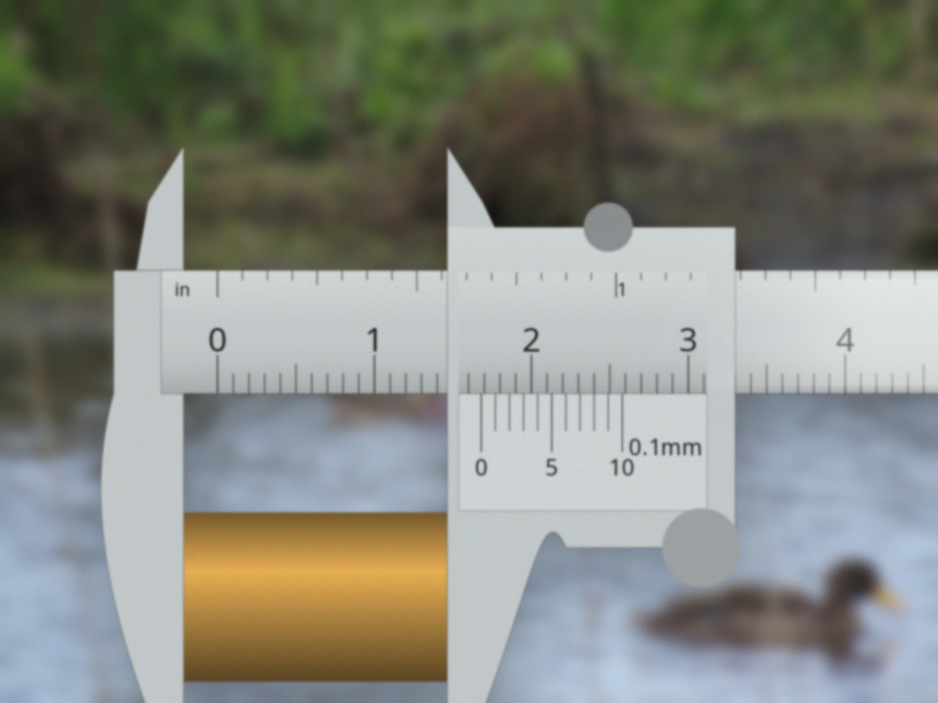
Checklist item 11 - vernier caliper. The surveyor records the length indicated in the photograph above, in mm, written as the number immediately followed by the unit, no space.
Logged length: 16.8mm
